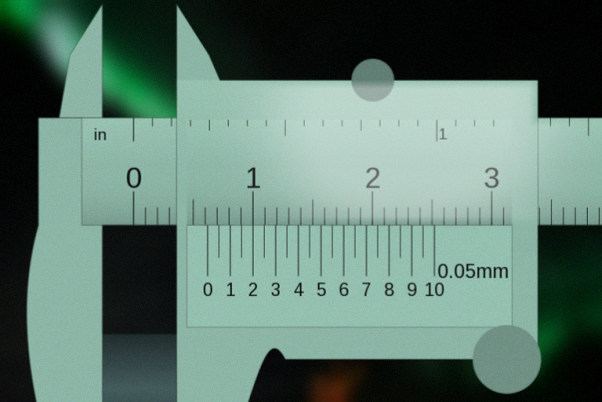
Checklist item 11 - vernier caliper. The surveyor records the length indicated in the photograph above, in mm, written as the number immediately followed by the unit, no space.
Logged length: 6.2mm
